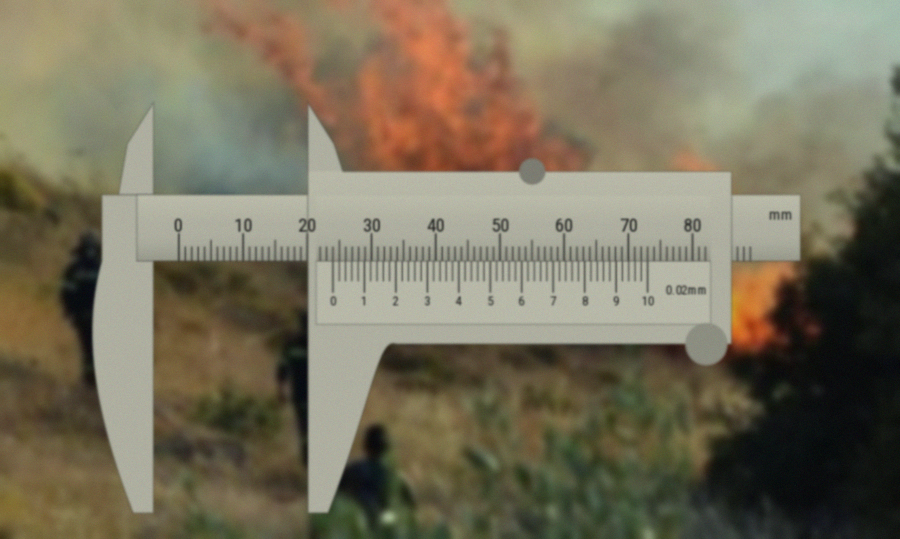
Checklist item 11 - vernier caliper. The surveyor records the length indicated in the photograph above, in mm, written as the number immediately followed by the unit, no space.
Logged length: 24.0mm
